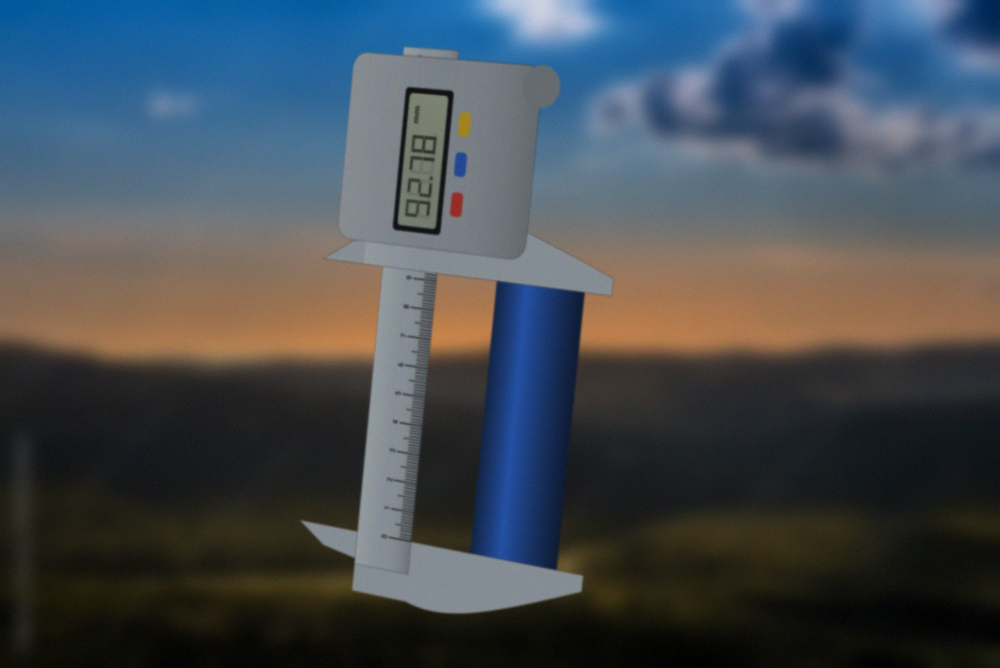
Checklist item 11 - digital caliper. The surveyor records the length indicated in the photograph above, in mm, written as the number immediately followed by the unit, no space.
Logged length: 92.78mm
